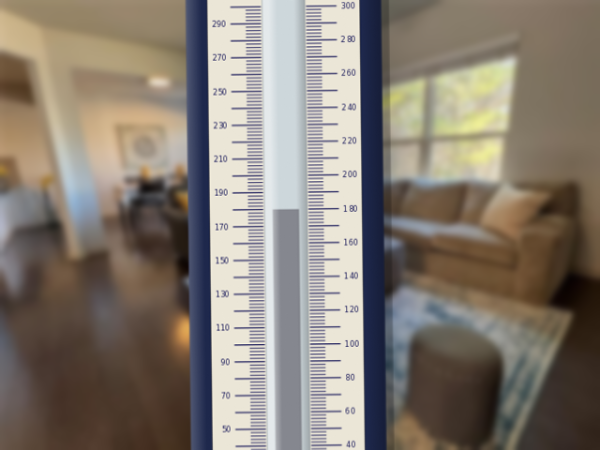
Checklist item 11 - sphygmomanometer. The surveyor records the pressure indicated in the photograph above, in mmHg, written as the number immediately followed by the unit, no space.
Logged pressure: 180mmHg
